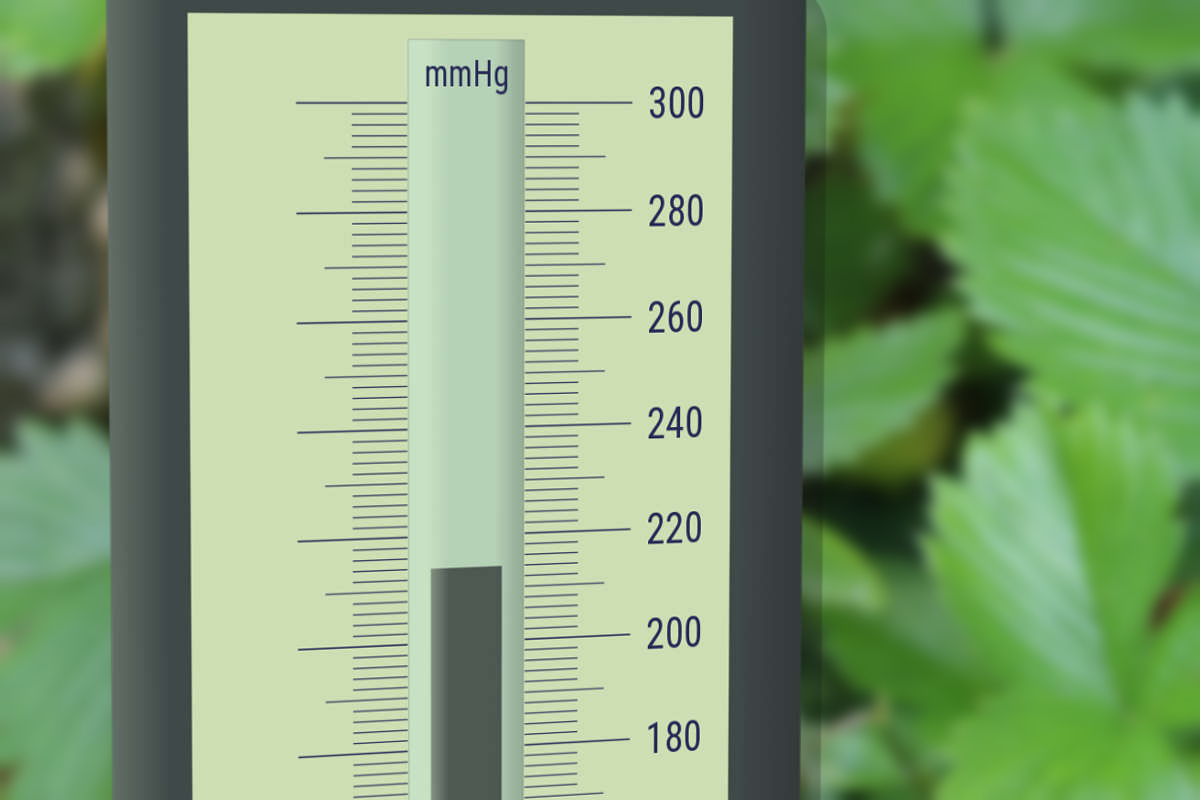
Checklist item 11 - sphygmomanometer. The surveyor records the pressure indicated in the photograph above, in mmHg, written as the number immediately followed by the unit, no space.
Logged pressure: 214mmHg
